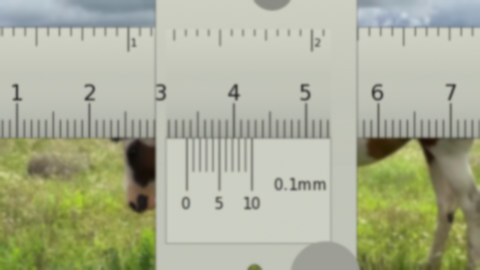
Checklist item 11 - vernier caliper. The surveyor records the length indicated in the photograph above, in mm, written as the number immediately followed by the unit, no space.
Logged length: 33.5mm
